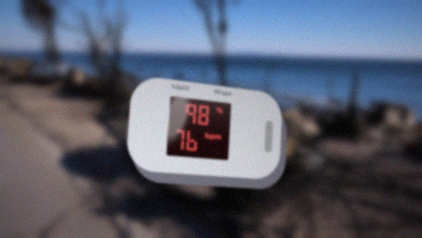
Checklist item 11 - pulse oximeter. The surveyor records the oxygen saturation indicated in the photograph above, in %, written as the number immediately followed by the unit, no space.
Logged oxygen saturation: 98%
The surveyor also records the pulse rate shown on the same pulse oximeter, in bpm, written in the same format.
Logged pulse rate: 76bpm
